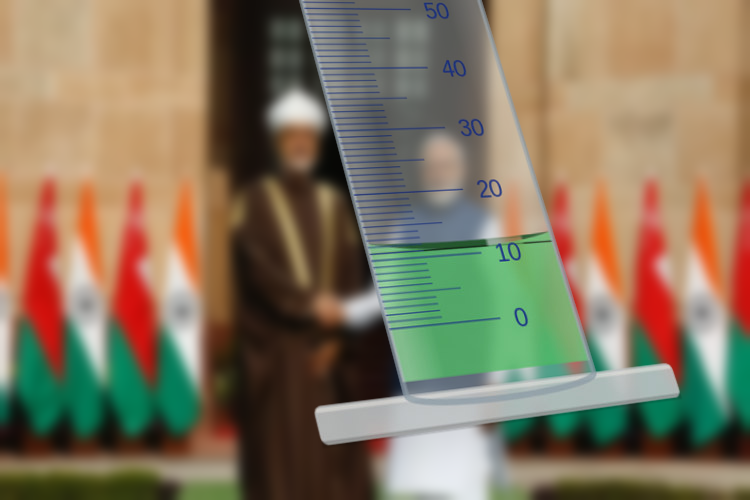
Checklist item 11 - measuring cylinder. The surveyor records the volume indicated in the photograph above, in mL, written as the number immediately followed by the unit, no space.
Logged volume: 11mL
